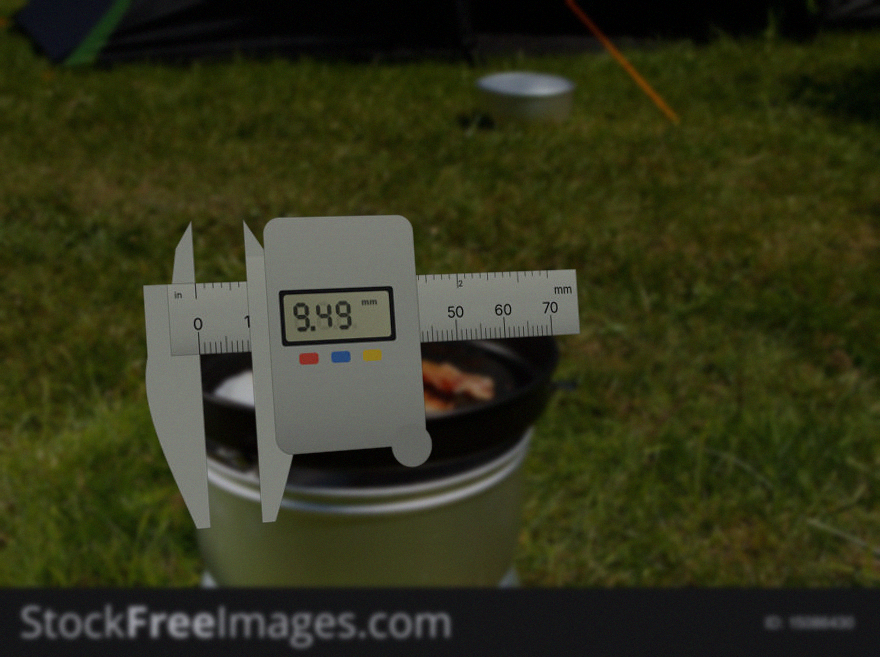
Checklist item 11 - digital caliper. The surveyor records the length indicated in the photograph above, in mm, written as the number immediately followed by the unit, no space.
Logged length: 9.49mm
